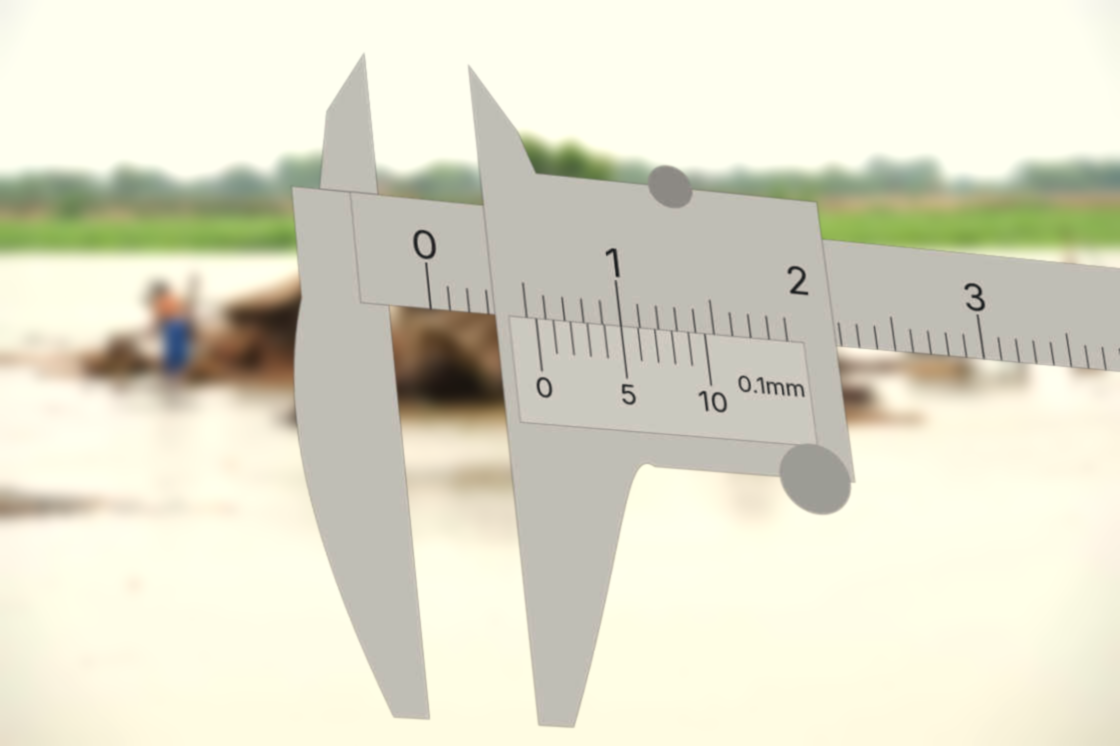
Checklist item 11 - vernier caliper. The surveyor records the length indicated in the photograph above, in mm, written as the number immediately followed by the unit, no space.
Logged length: 5.5mm
